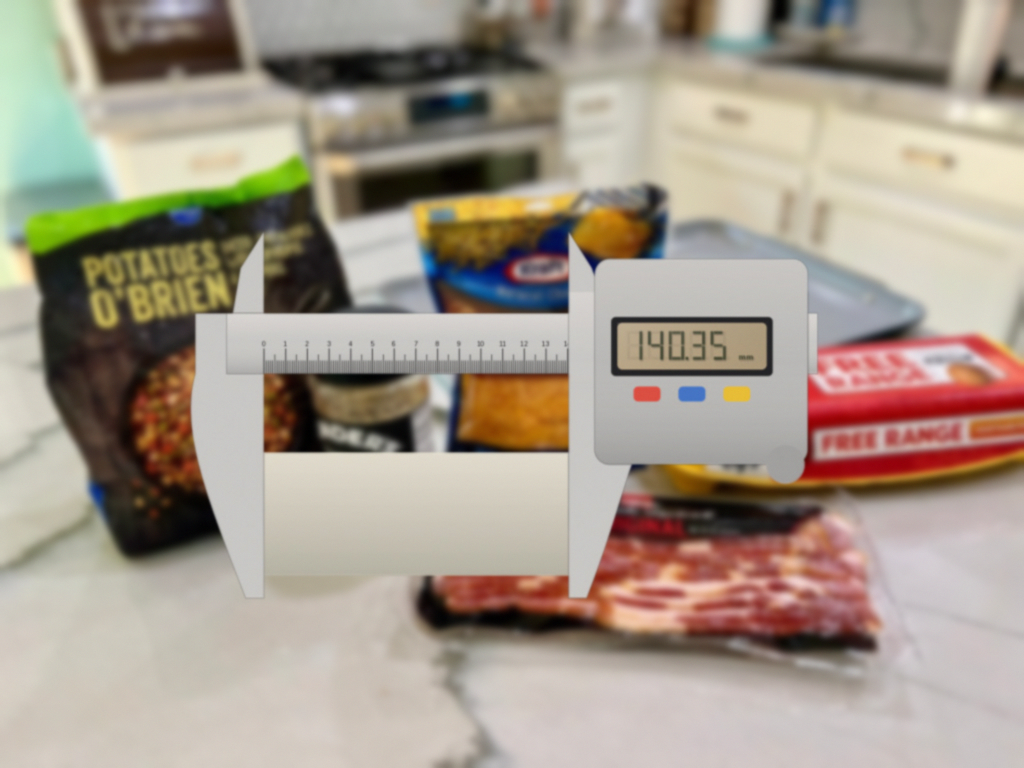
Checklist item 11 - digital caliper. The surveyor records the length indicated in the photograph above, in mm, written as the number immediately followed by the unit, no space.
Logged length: 140.35mm
